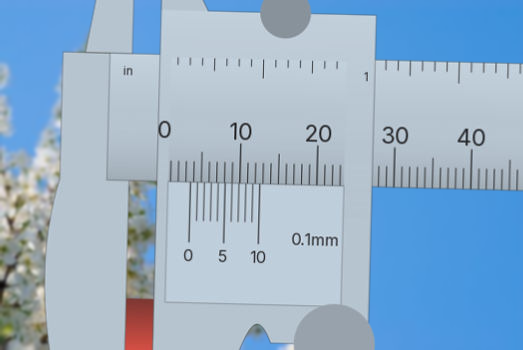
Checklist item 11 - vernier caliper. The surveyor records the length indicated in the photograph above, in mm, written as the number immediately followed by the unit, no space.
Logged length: 3.6mm
